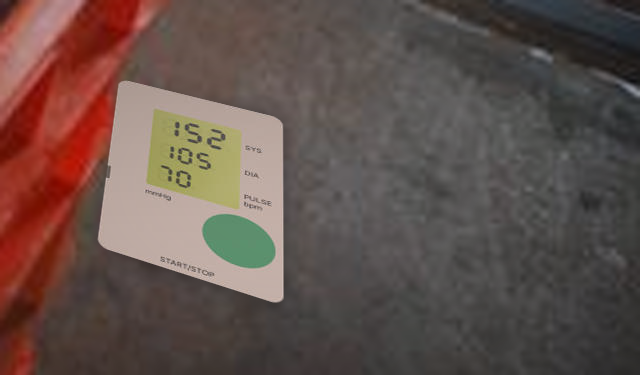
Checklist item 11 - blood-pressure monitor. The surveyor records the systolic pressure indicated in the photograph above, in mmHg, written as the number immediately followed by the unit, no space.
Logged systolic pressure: 152mmHg
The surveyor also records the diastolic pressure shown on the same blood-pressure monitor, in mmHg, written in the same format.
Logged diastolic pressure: 105mmHg
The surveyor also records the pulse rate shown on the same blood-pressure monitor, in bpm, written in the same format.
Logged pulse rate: 70bpm
